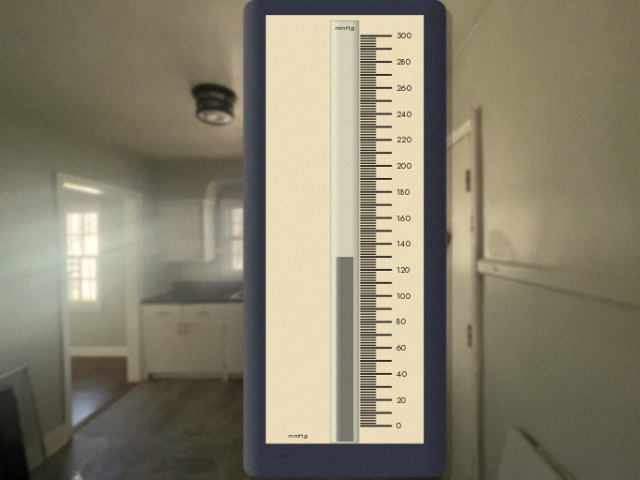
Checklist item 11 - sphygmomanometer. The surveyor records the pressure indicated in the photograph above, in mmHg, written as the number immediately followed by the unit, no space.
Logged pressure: 130mmHg
